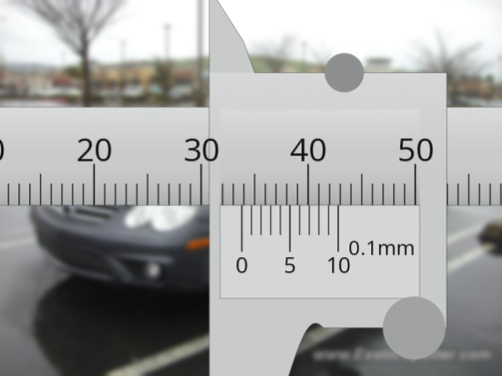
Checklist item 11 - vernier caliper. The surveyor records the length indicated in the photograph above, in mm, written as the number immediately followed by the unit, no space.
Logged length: 33.8mm
